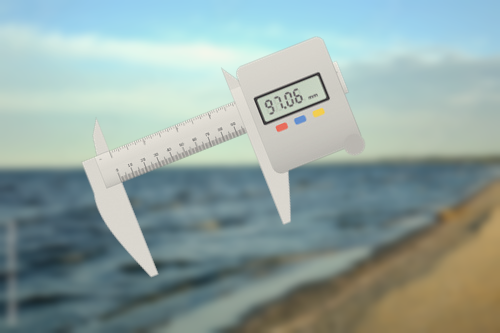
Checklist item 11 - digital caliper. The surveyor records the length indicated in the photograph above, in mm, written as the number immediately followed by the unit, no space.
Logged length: 97.06mm
